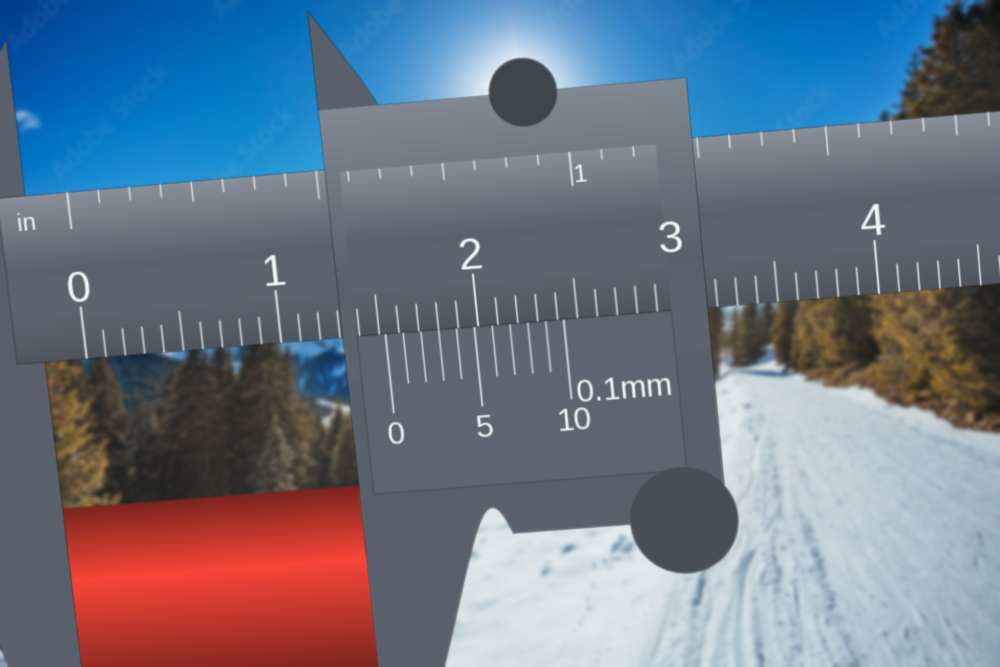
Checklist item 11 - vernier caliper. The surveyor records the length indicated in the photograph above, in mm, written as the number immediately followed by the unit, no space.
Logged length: 15.3mm
